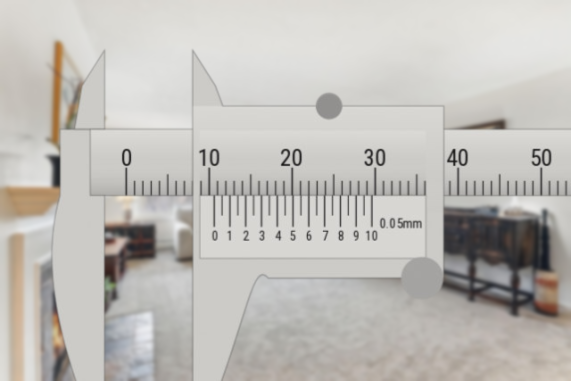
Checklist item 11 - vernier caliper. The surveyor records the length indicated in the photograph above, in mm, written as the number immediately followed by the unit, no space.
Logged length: 10.6mm
